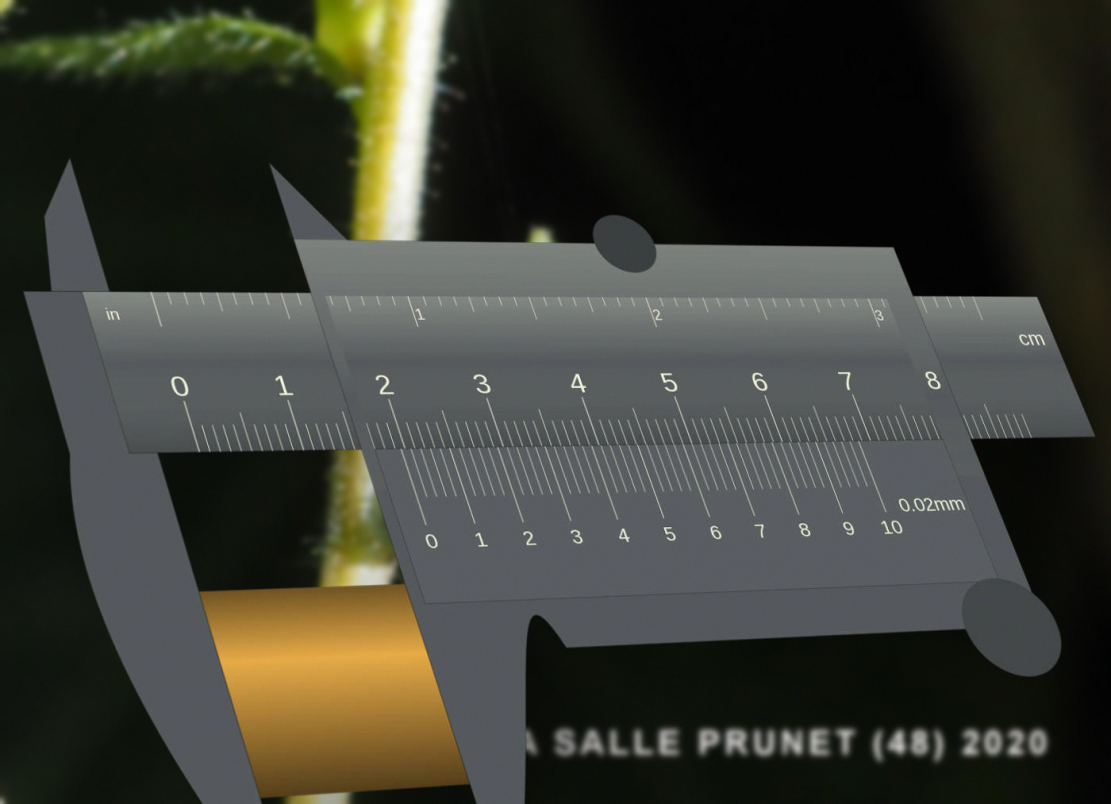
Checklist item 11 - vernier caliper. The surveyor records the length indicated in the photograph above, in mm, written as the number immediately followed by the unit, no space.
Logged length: 19.6mm
